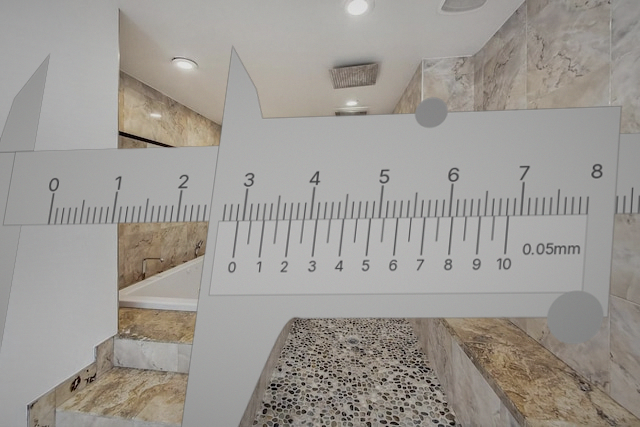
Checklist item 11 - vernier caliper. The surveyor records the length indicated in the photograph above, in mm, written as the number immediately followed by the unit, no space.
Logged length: 29.2mm
